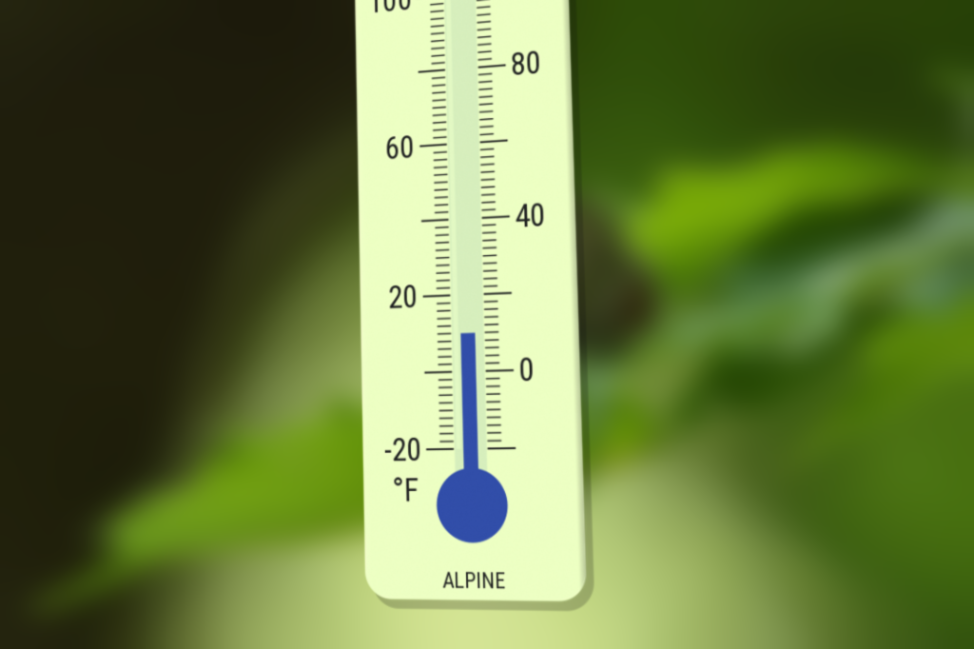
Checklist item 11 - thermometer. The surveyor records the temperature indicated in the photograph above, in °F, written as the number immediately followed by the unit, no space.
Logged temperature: 10°F
